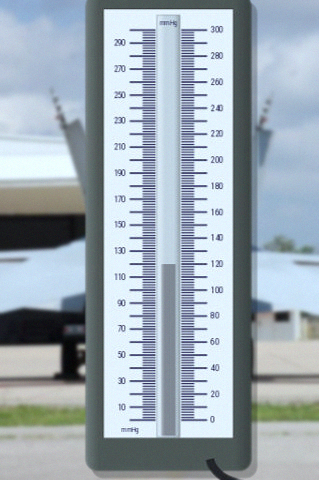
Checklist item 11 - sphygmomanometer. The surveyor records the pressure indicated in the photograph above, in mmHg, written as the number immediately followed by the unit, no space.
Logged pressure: 120mmHg
